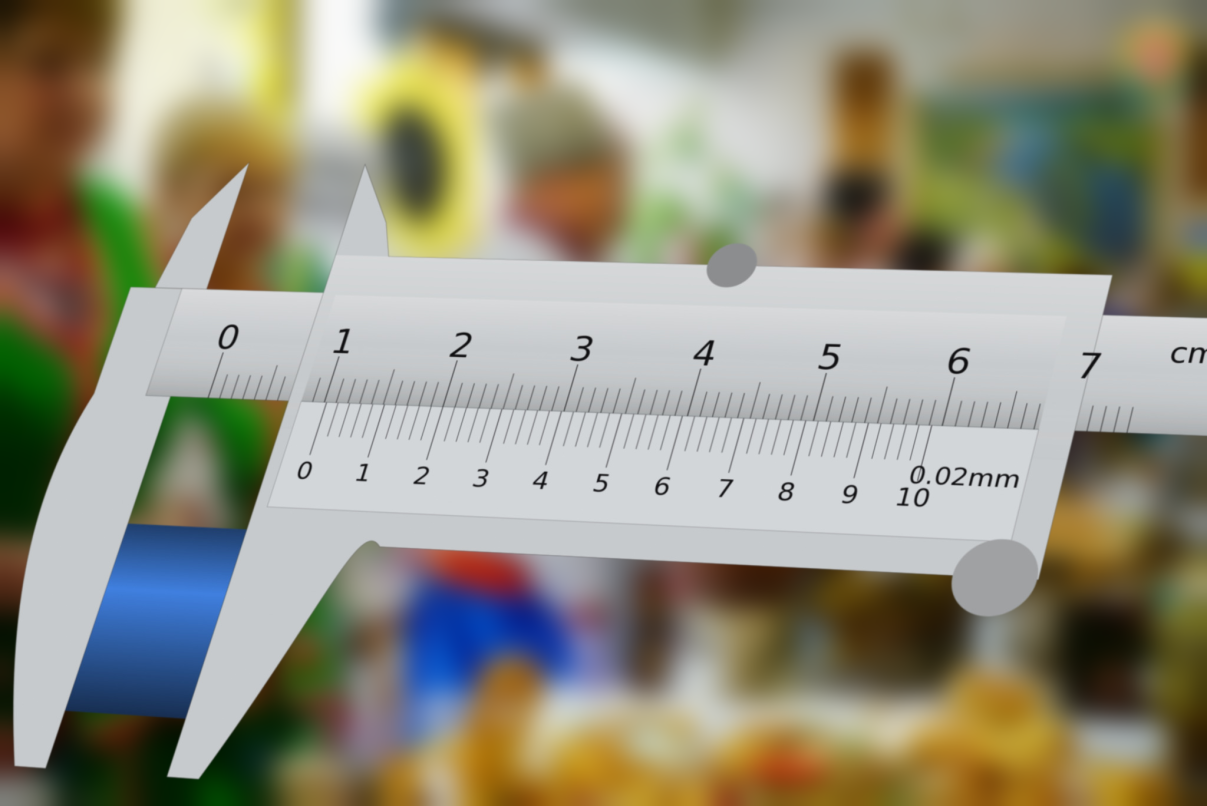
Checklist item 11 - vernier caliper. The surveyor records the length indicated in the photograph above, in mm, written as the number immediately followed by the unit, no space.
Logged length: 10.2mm
